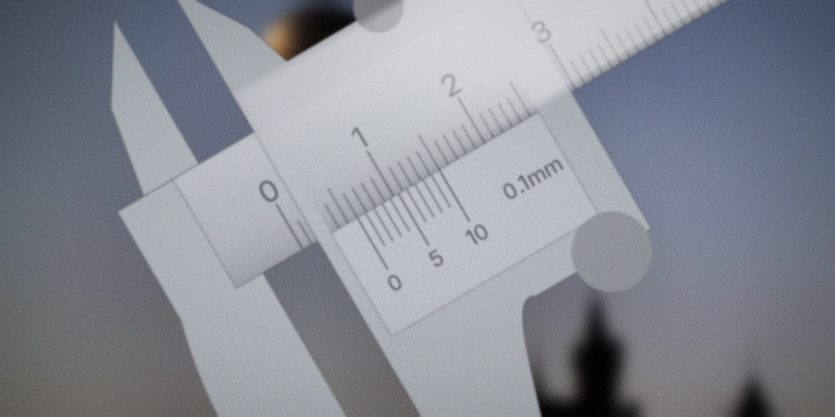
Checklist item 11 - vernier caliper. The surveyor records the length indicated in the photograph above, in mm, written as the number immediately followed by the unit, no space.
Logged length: 6.0mm
